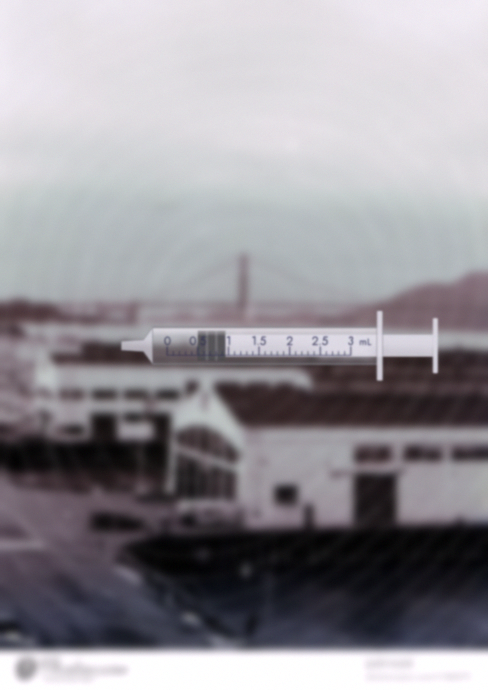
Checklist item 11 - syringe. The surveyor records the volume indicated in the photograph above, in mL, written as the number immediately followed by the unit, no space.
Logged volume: 0.5mL
